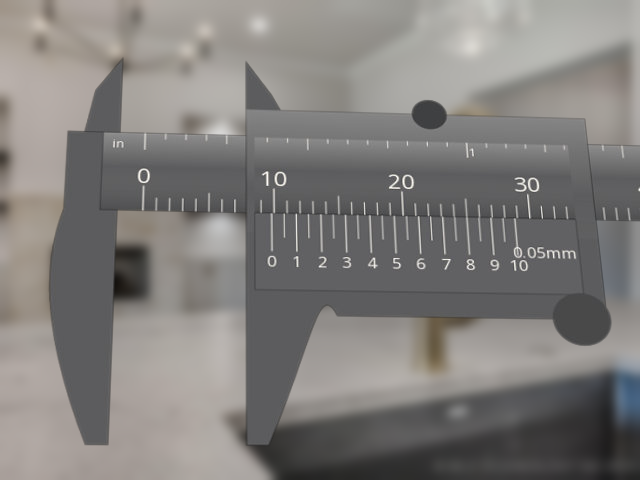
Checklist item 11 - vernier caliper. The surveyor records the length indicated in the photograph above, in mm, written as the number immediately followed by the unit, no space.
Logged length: 9.8mm
